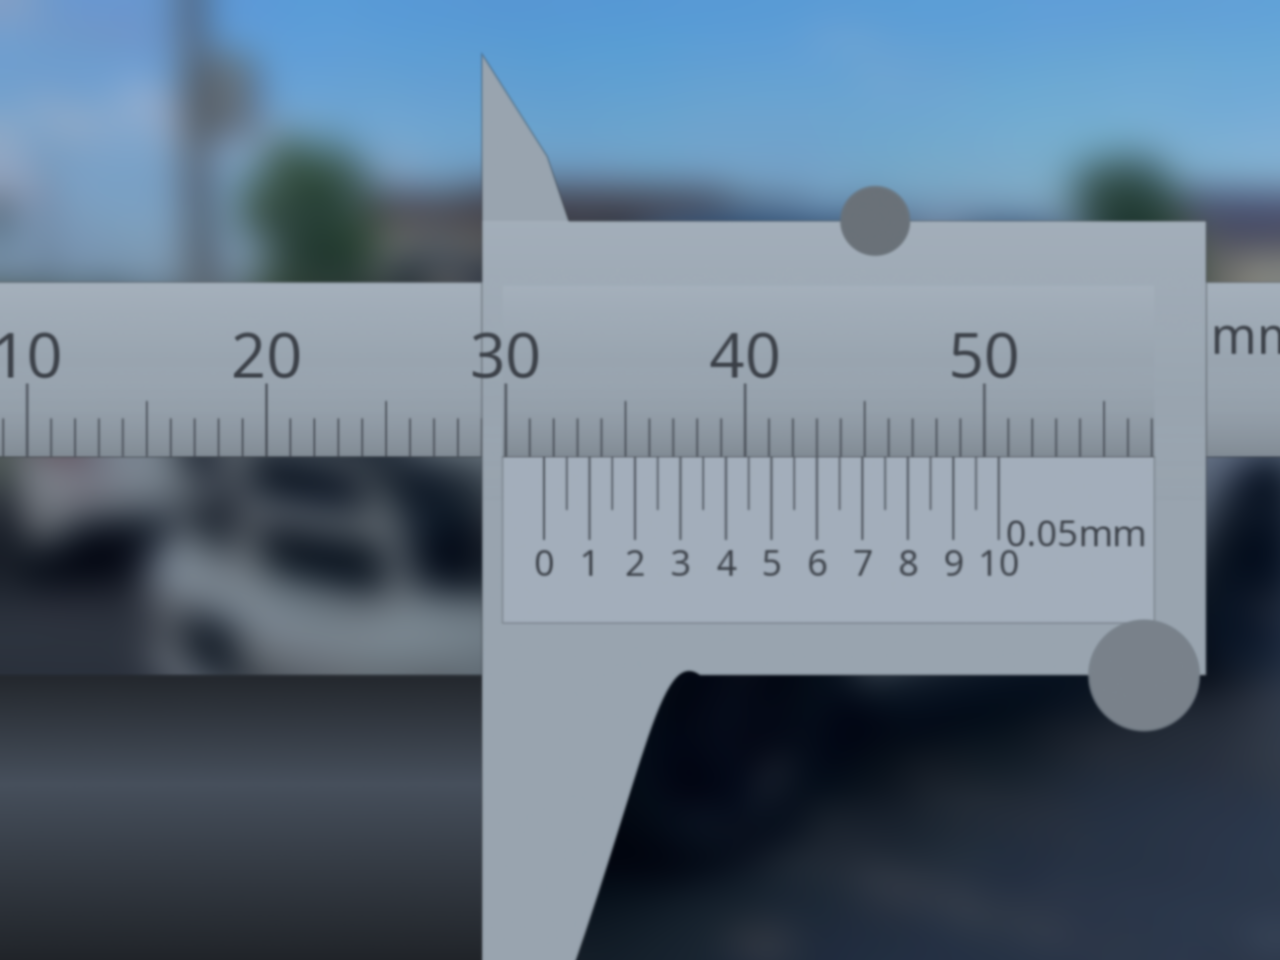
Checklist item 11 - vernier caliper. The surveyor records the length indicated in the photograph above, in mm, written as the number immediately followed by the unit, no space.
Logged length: 31.6mm
